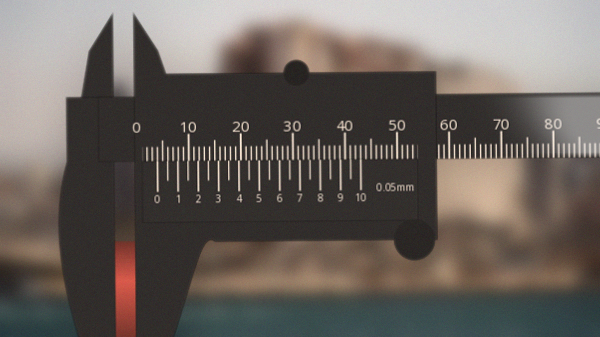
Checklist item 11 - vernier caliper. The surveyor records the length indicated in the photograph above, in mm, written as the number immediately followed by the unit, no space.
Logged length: 4.0mm
